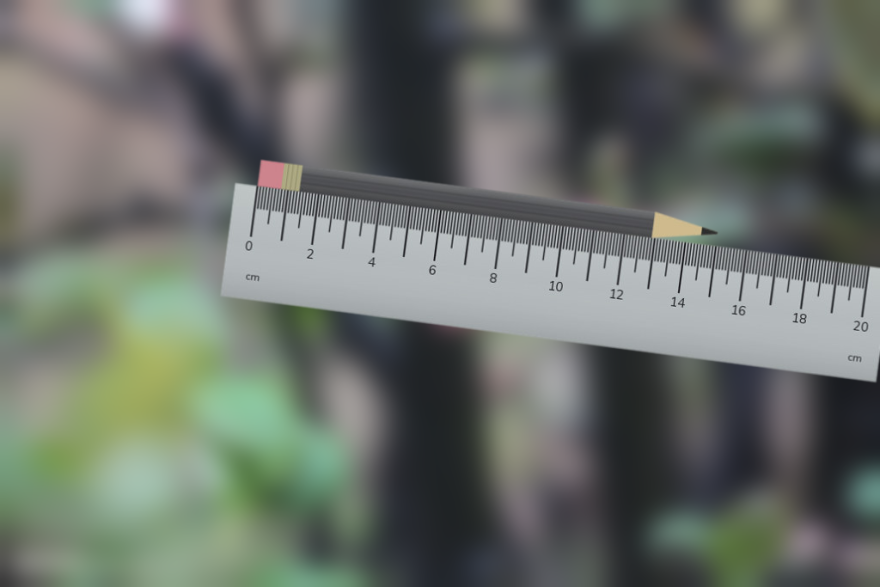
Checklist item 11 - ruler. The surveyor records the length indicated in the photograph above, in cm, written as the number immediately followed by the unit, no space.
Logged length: 15cm
